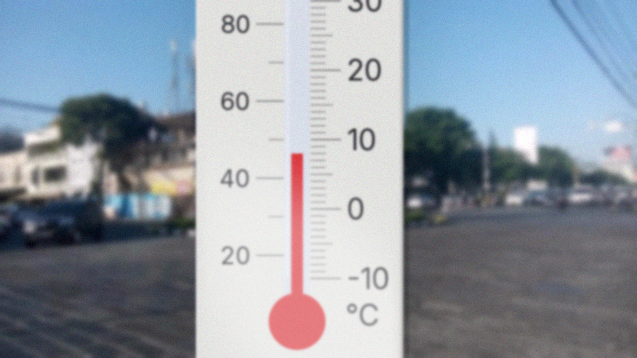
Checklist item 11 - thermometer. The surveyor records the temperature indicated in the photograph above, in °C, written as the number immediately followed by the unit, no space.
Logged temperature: 8°C
